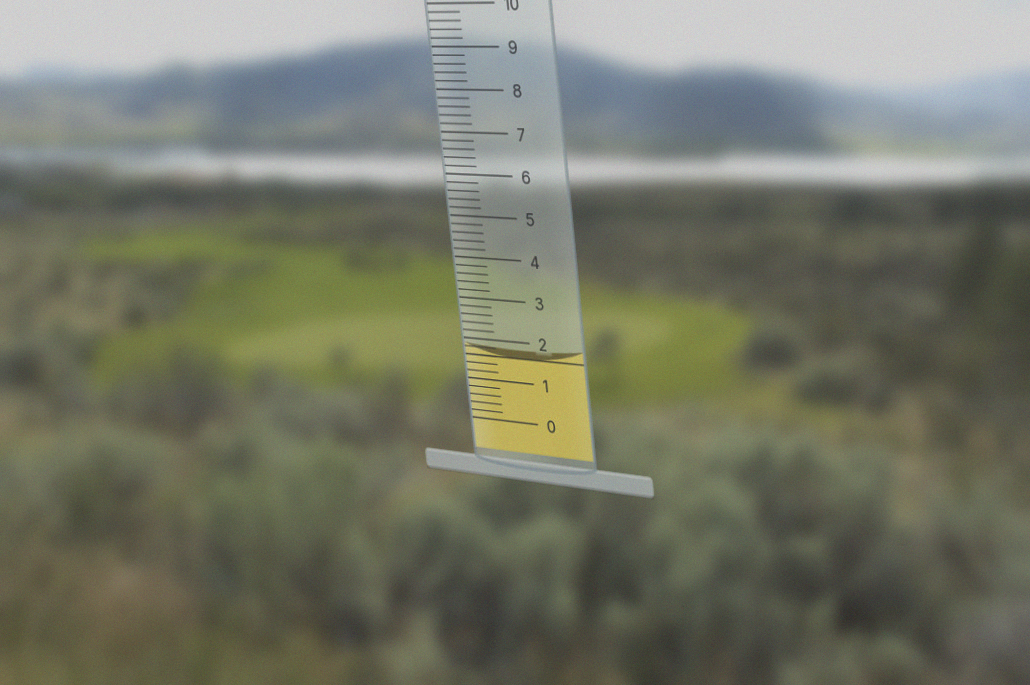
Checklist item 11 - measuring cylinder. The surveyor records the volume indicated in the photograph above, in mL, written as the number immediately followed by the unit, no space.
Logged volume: 1.6mL
